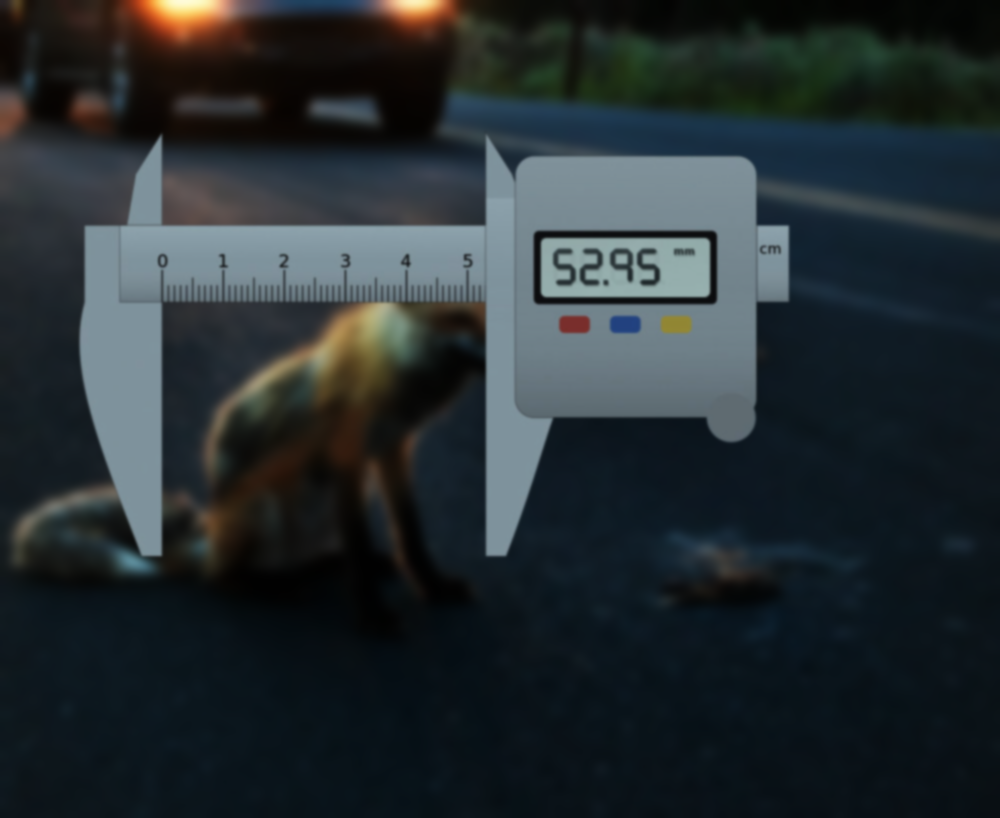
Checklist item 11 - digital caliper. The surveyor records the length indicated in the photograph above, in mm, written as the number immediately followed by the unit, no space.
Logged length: 52.95mm
